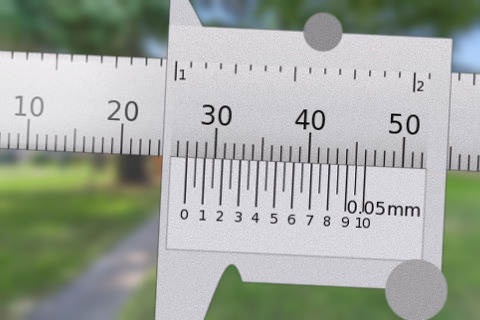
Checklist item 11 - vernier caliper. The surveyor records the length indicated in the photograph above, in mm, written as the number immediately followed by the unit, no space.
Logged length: 27.0mm
